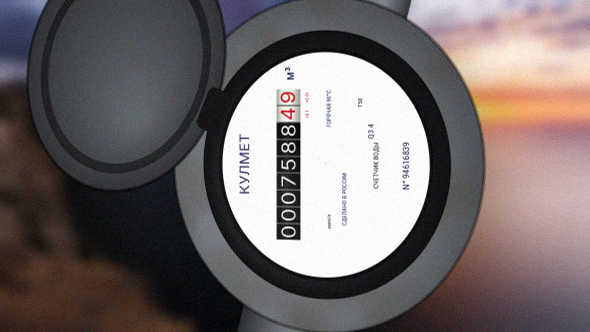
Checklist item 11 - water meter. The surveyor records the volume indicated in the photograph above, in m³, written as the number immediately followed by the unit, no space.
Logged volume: 7588.49m³
